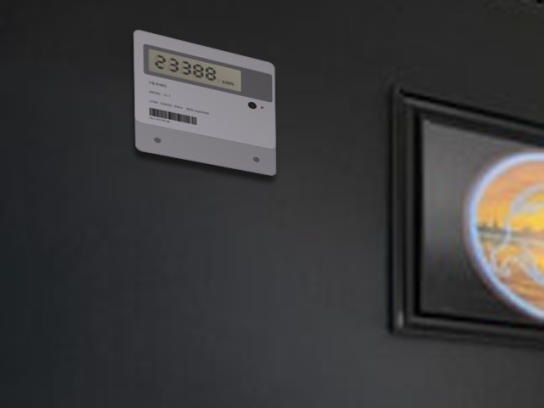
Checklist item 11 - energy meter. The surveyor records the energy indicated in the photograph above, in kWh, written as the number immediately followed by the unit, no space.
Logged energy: 23388kWh
